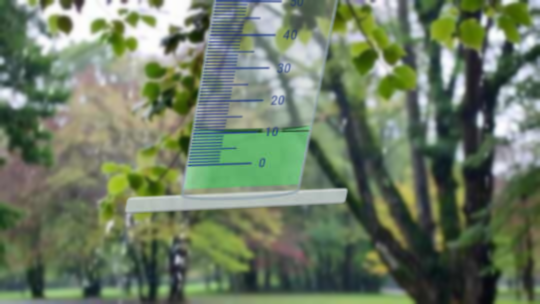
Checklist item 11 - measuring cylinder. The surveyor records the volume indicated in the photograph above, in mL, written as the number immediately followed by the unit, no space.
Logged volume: 10mL
